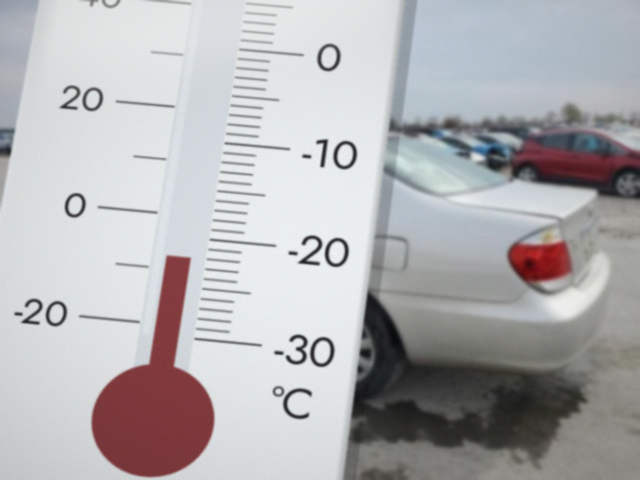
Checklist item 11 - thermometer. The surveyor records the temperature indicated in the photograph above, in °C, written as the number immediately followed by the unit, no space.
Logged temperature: -22°C
